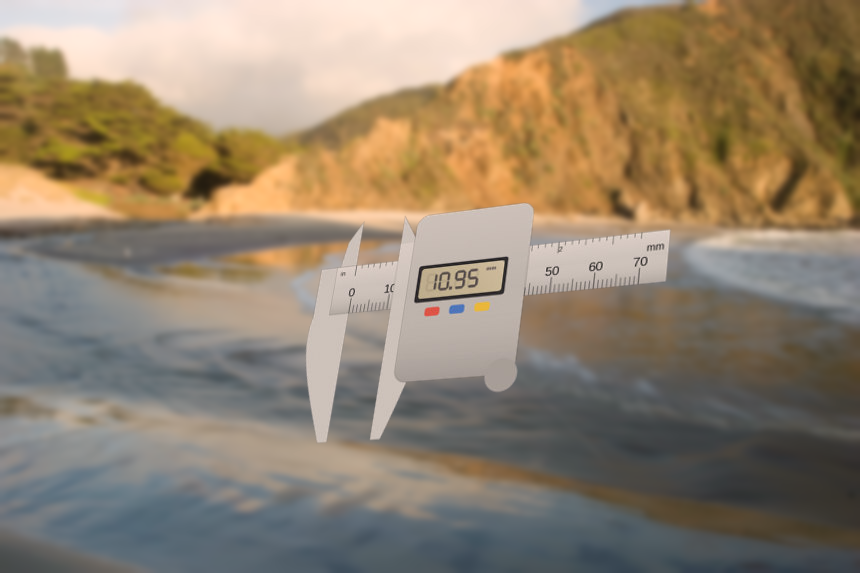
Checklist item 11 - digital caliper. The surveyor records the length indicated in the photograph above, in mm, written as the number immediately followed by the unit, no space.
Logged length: 10.95mm
